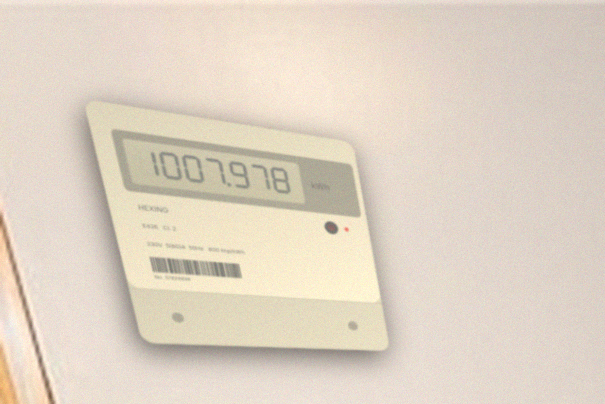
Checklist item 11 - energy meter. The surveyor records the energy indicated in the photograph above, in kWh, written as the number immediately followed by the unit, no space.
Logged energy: 1007.978kWh
